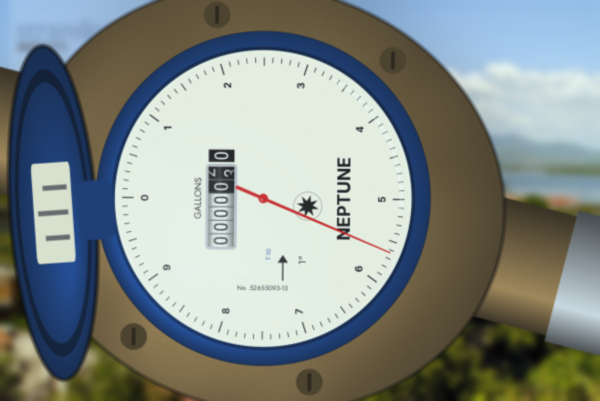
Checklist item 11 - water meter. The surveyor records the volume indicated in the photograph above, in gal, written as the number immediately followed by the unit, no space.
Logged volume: 25.6gal
